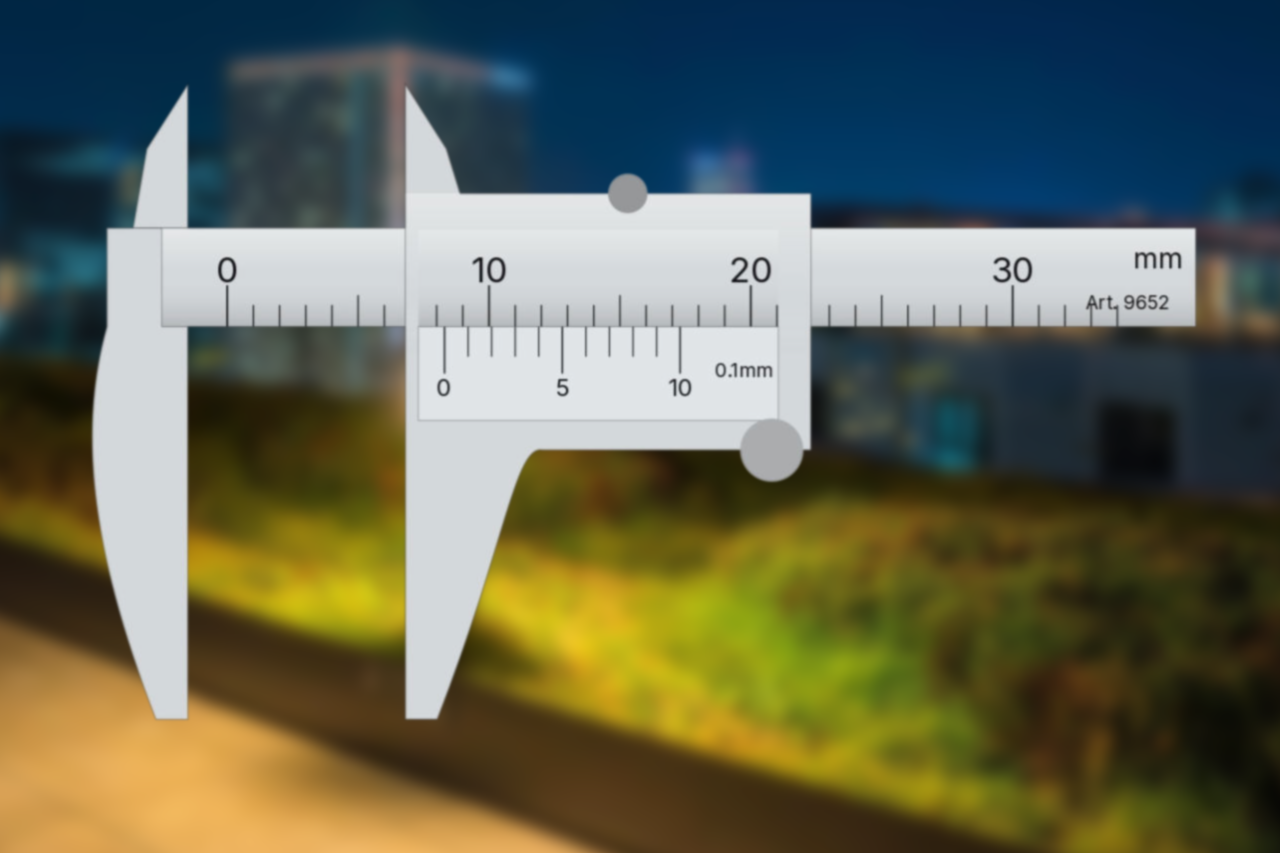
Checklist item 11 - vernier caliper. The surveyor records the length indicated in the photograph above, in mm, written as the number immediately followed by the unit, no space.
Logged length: 8.3mm
